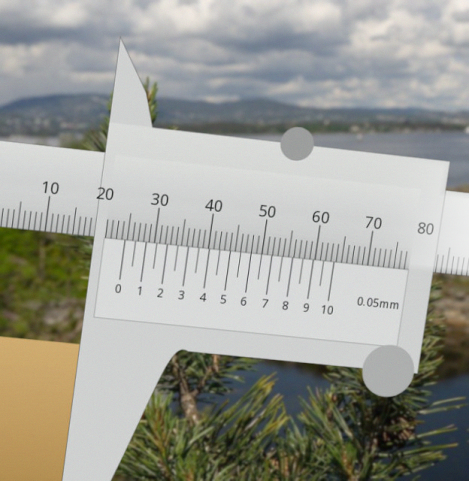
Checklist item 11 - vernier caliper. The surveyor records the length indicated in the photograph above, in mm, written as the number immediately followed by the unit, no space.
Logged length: 24.6mm
